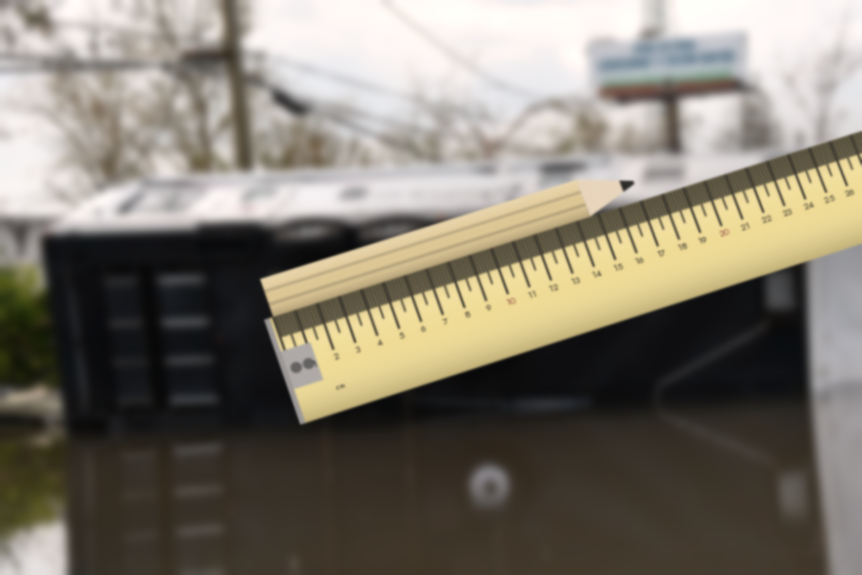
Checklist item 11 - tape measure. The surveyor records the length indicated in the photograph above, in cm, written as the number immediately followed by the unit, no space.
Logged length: 17cm
